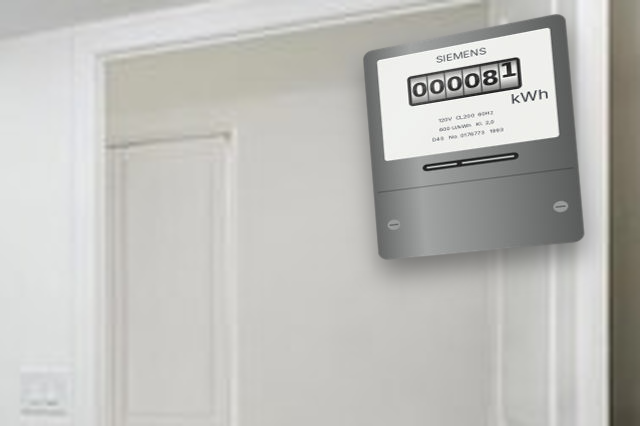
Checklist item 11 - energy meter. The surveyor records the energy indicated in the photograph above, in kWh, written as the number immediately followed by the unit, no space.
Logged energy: 81kWh
